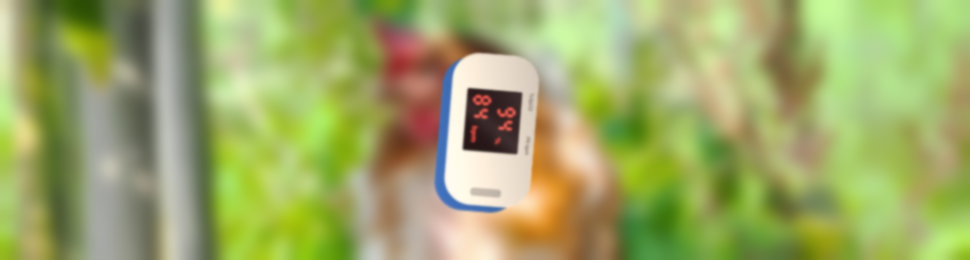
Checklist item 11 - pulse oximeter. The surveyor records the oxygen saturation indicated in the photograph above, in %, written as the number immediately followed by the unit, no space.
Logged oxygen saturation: 94%
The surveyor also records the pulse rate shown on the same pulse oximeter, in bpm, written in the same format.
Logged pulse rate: 84bpm
